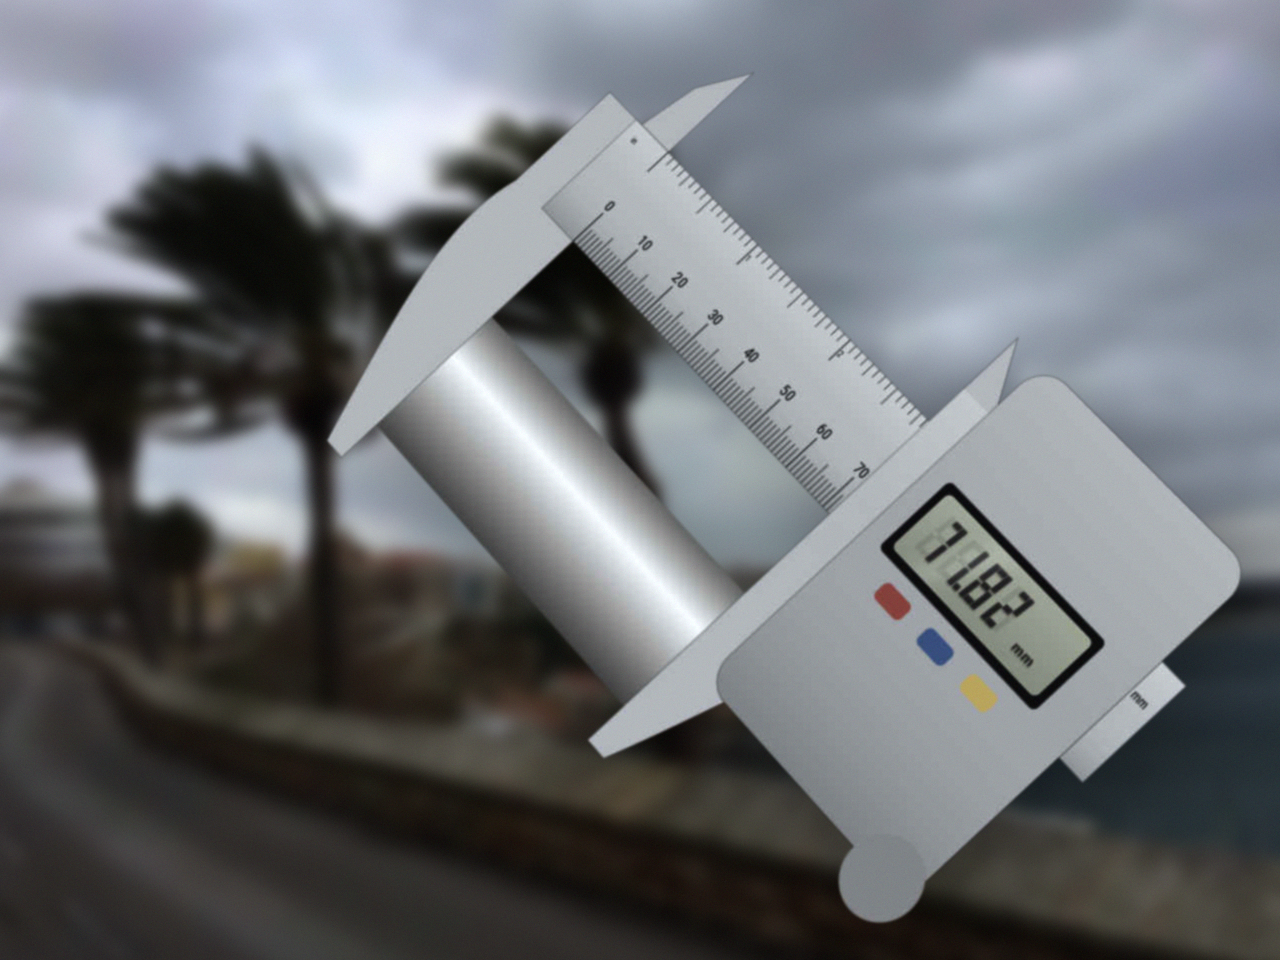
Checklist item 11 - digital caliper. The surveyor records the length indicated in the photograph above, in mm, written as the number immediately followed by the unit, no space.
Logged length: 71.82mm
